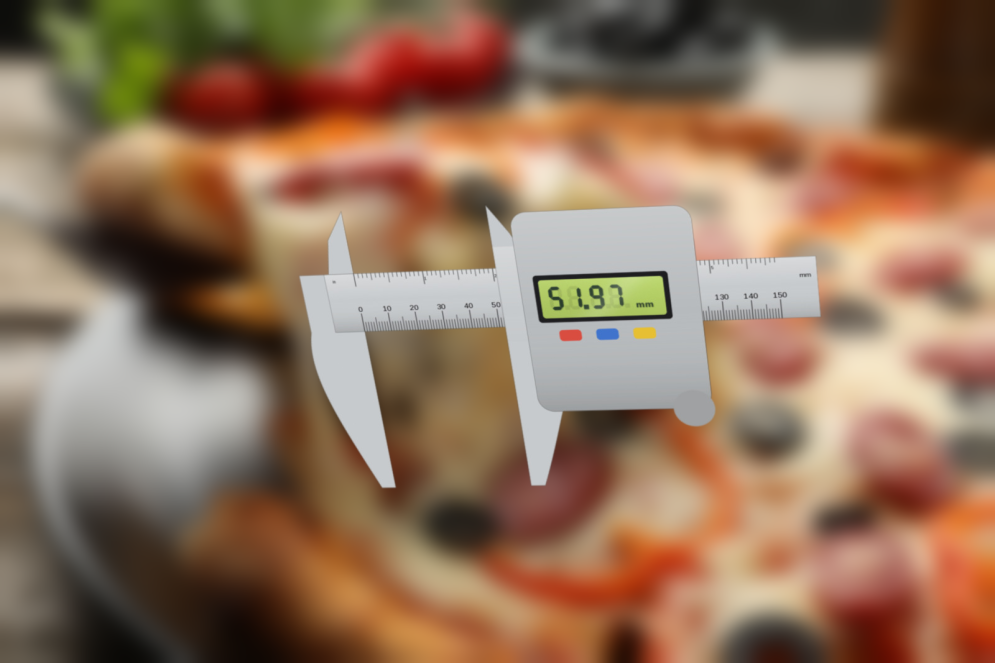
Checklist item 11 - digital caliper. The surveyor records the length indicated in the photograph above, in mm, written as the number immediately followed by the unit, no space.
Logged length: 51.97mm
